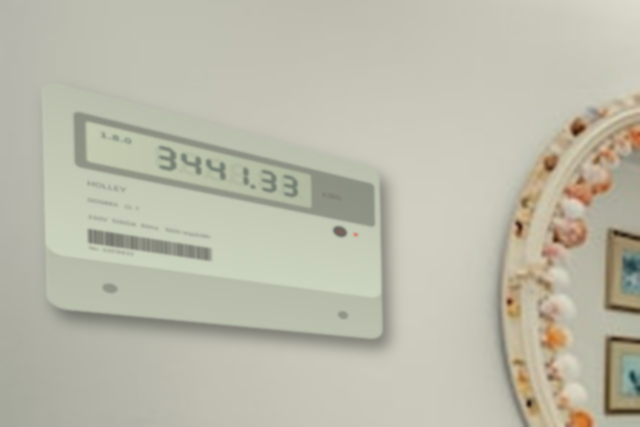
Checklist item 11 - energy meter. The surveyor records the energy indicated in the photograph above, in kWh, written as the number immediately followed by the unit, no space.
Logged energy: 3441.33kWh
